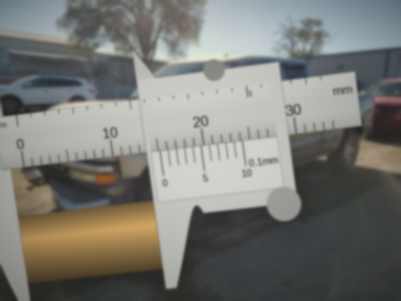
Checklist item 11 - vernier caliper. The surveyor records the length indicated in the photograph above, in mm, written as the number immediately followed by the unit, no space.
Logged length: 15.2mm
